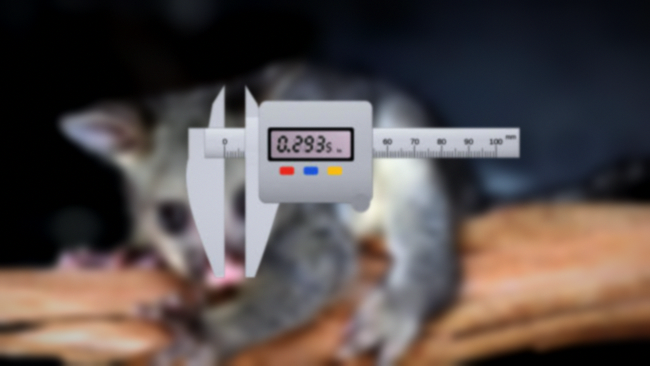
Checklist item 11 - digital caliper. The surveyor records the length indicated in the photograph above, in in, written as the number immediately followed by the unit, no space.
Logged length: 0.2935in
